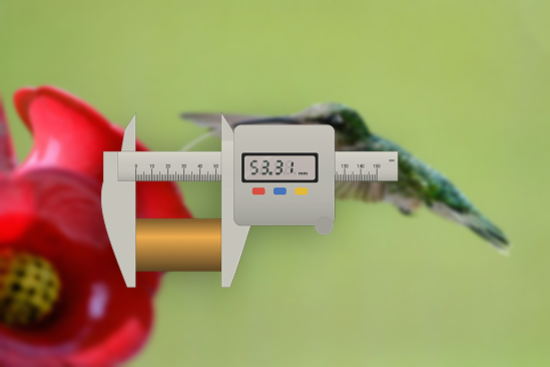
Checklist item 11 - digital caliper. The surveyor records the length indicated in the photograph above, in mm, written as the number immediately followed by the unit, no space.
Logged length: 53.31mm
